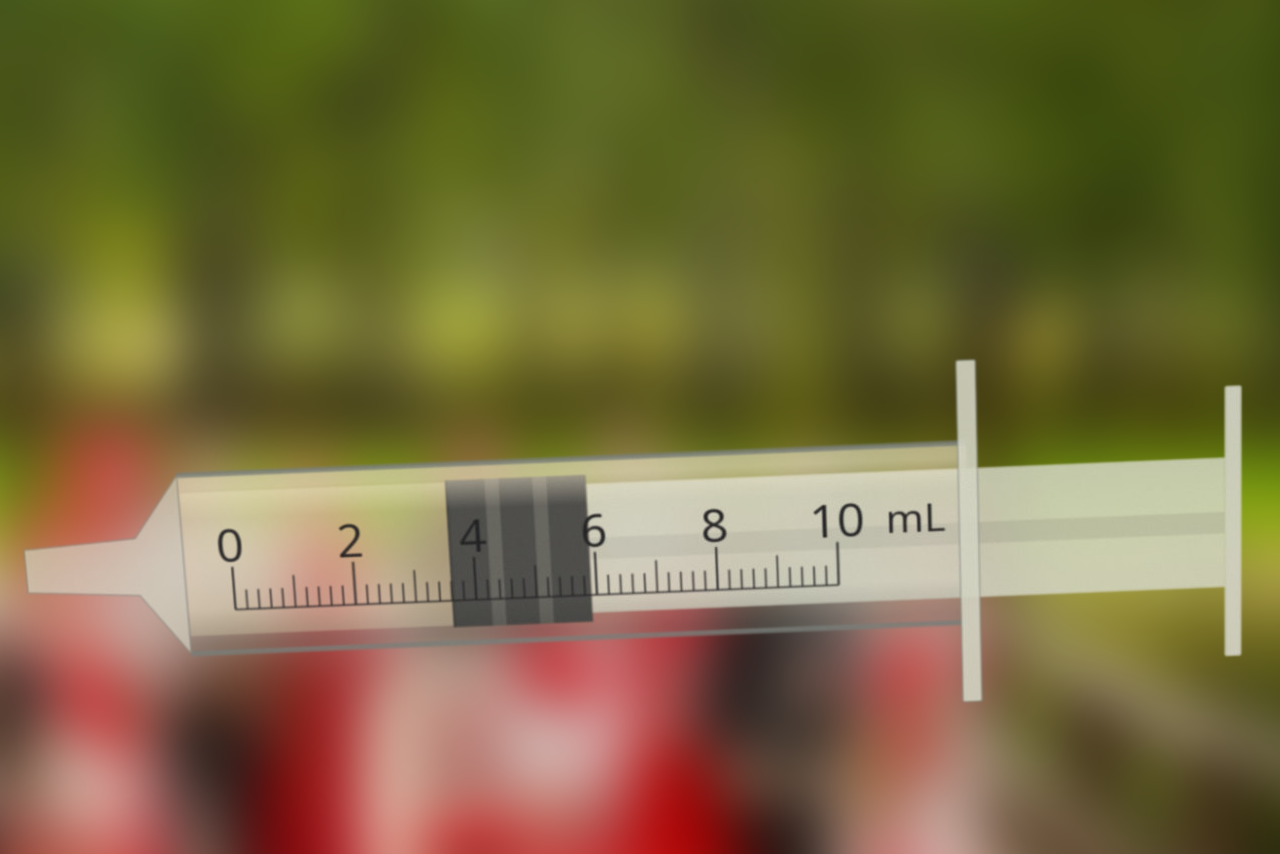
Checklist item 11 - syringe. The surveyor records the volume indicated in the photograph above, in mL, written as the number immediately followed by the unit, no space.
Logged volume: 3.6mL
